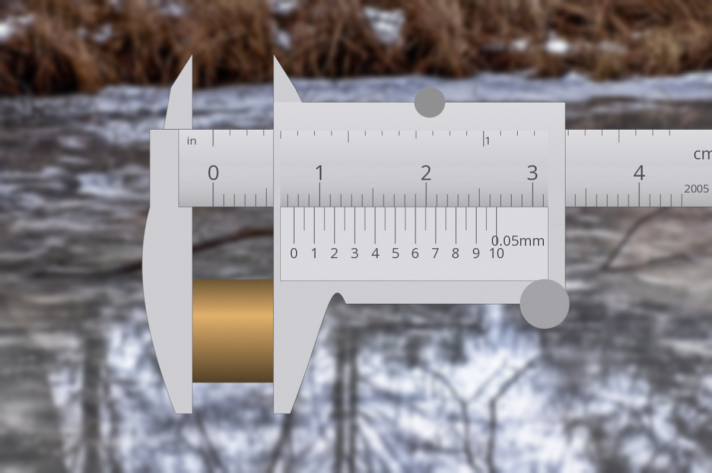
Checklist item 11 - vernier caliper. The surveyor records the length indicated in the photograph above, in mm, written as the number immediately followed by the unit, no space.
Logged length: 7.6mm
